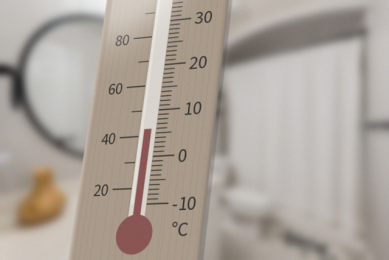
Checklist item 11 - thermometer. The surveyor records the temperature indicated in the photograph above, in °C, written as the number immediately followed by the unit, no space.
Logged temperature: 6°C
